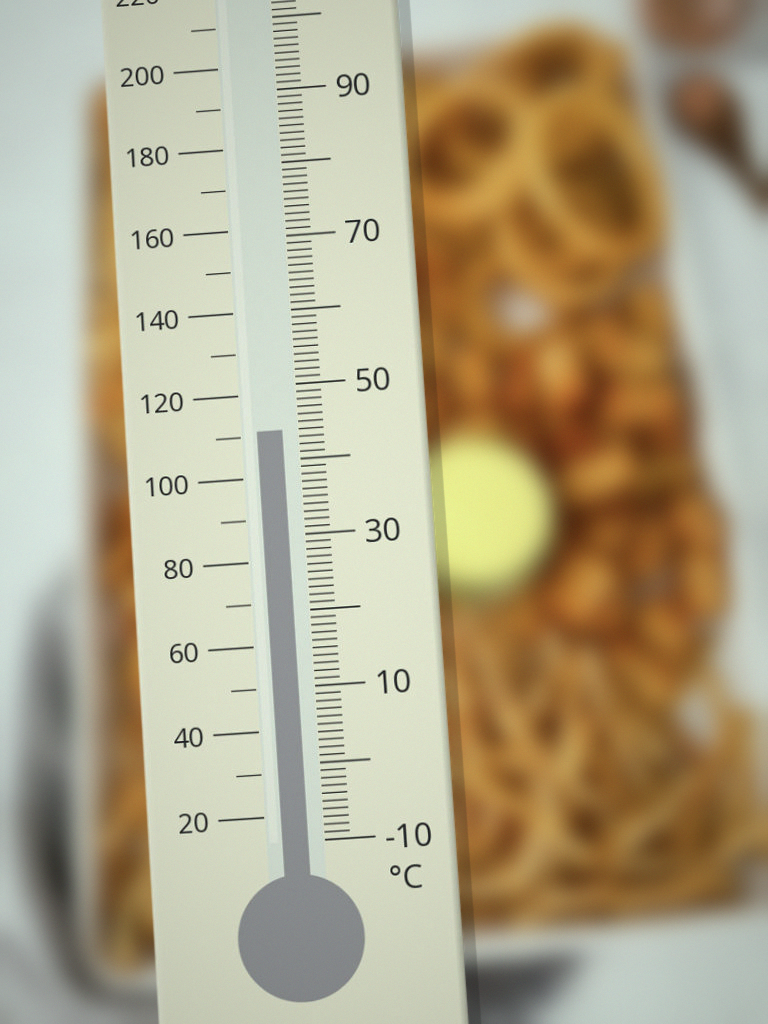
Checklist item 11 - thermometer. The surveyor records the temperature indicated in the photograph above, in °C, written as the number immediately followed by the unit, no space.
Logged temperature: 44°C
